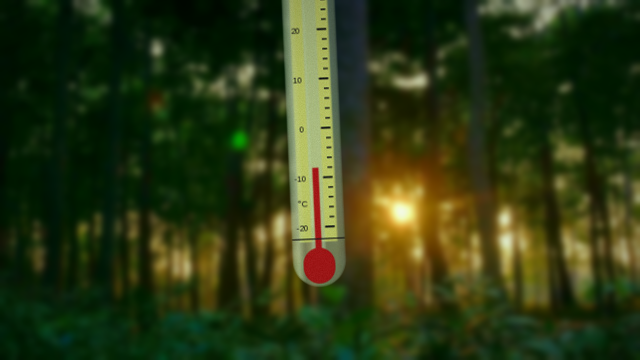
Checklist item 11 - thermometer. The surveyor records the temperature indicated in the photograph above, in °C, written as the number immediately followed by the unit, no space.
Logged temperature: -8°C
